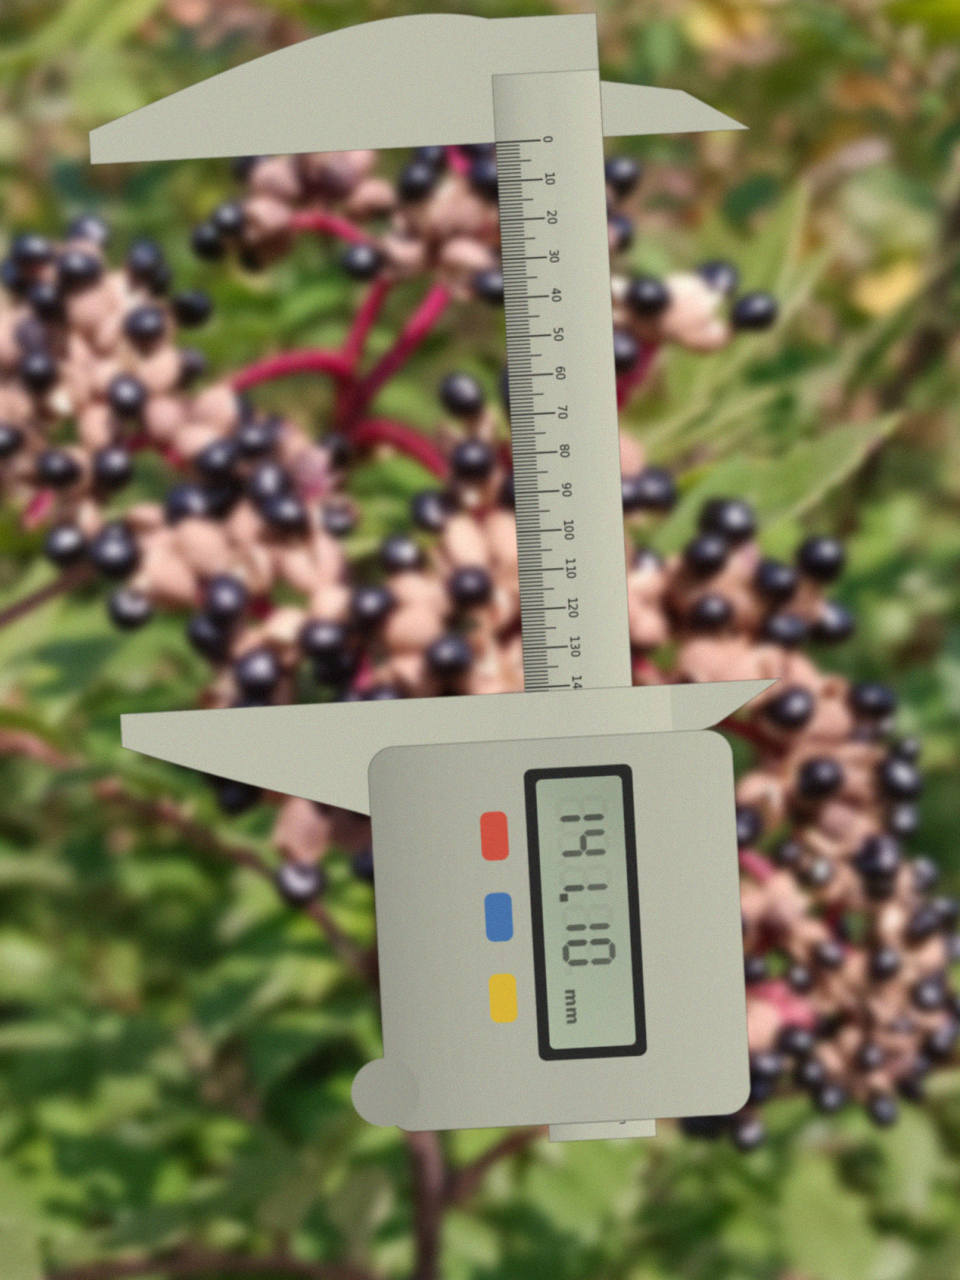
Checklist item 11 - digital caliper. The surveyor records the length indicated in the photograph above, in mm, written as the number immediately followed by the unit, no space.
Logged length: 141.10mm
